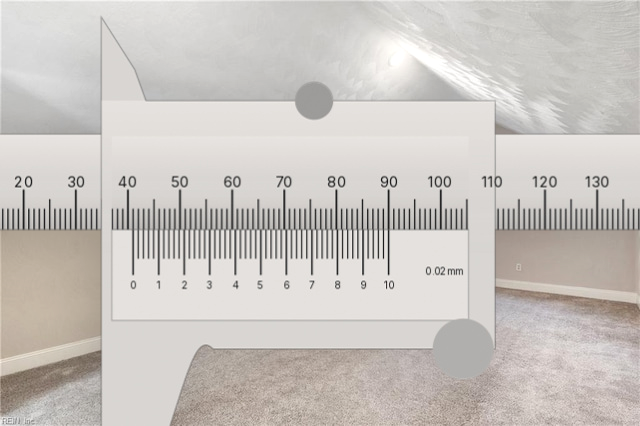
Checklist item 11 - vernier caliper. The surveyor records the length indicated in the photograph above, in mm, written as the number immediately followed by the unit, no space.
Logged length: 41.0mm
